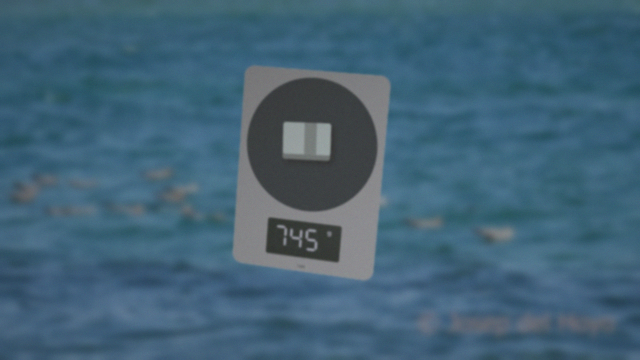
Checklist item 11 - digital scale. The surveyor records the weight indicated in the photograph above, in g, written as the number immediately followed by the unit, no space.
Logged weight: 745g
